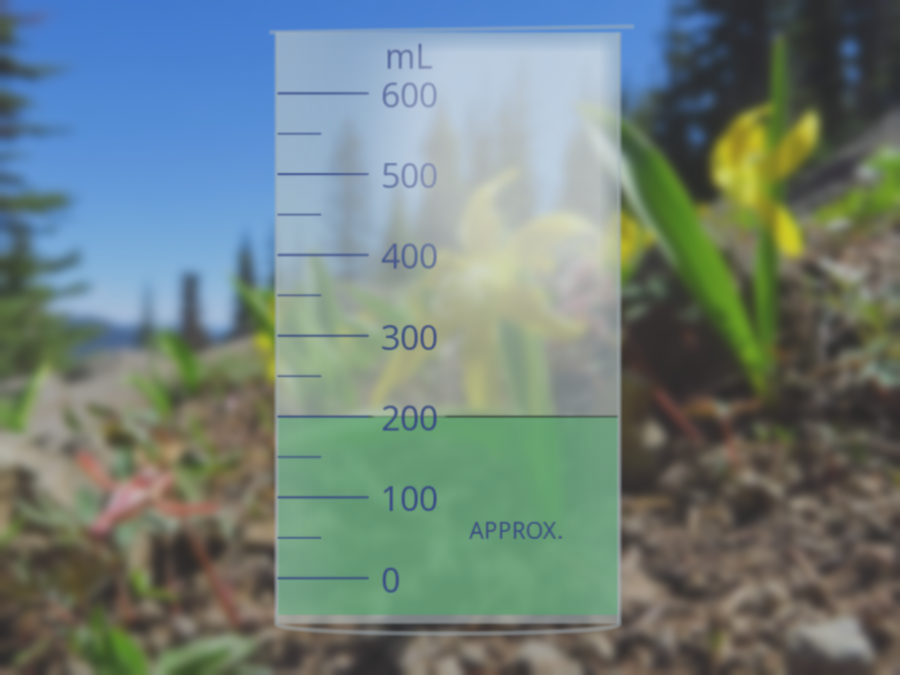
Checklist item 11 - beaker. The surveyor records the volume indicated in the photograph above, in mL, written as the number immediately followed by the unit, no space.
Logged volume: 200mL
